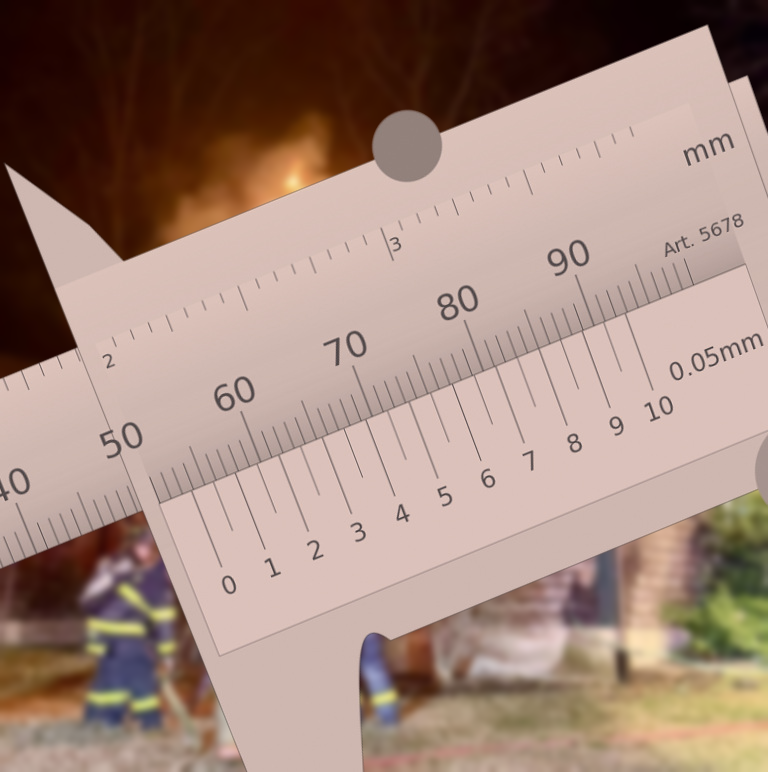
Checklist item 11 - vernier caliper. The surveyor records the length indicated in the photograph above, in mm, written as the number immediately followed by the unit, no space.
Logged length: 53.8mm
